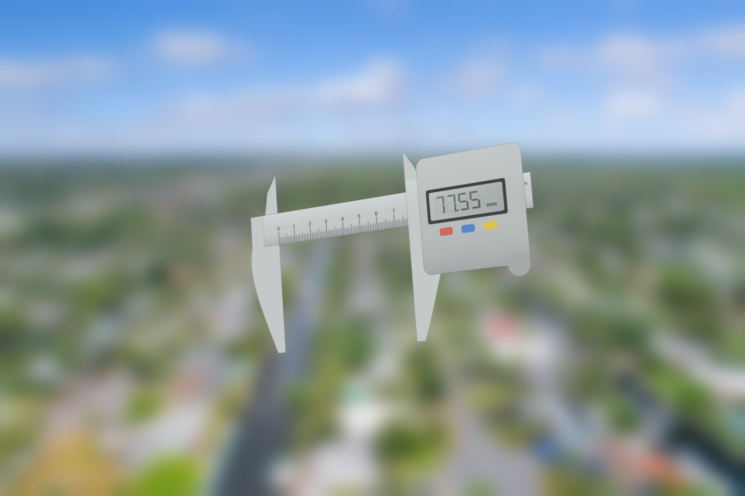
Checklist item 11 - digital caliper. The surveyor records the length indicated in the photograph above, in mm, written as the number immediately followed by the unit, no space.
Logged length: 77.55mm
